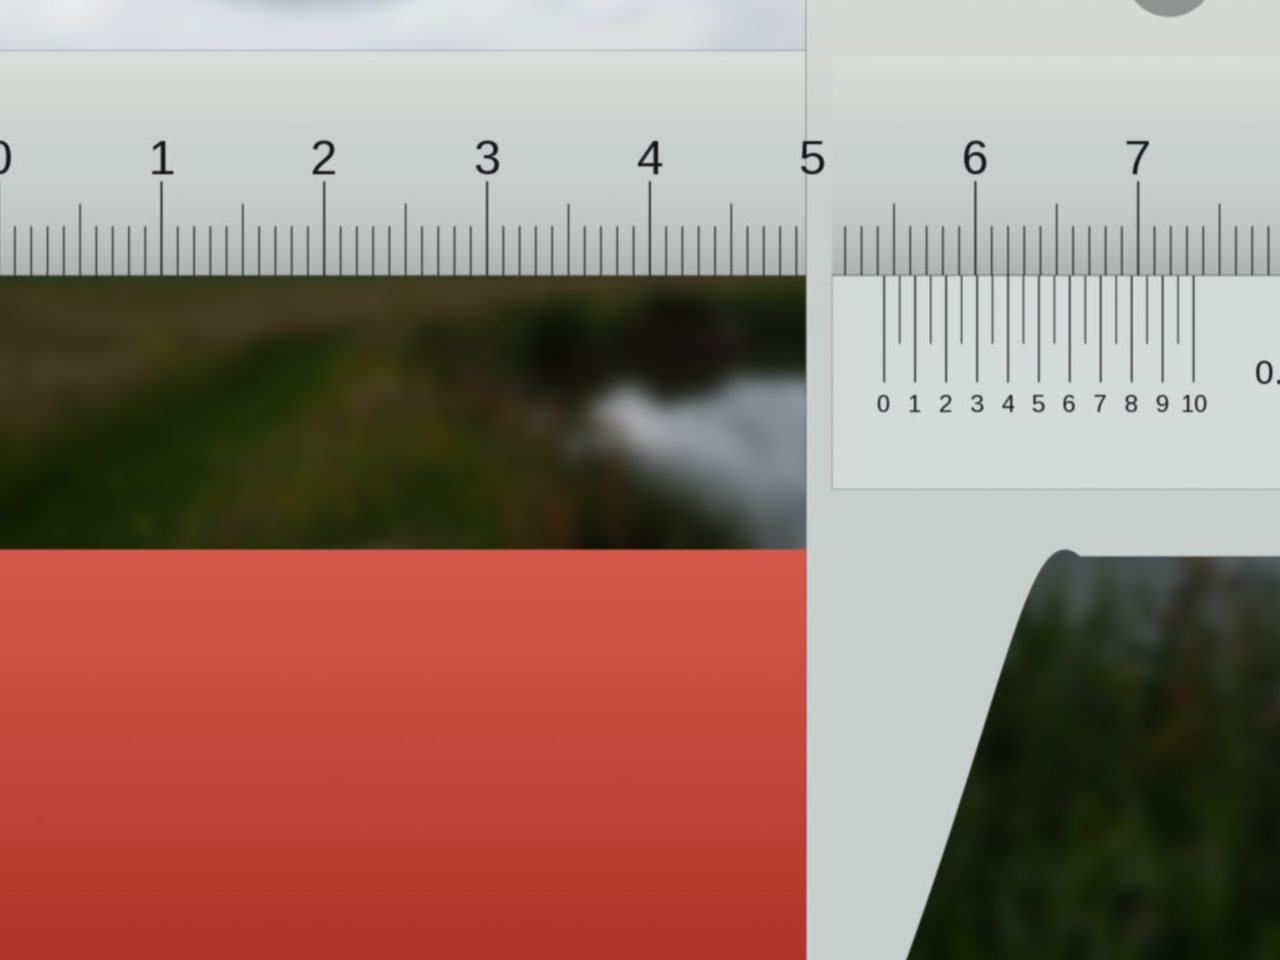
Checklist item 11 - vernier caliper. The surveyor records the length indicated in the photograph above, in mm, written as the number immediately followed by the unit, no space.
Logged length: 54.4mm
